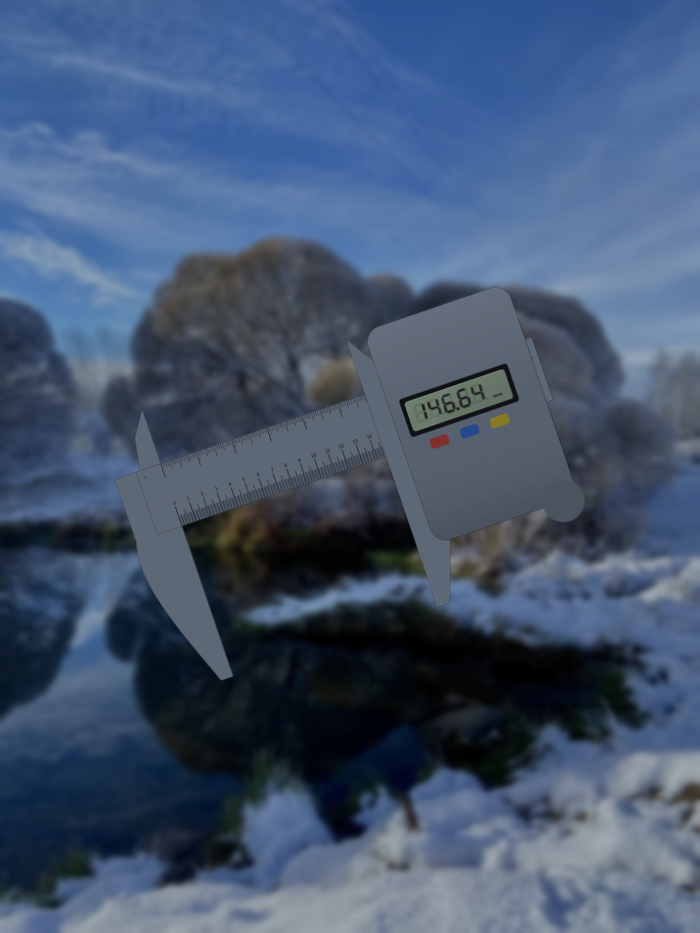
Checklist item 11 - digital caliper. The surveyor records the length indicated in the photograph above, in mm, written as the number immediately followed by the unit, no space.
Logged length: 146.64mm
